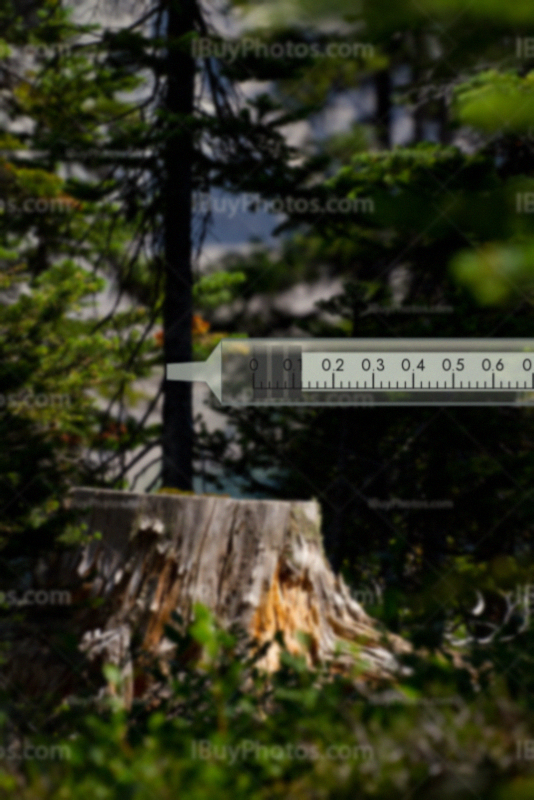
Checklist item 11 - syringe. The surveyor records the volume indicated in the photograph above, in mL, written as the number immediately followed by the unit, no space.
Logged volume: 0mL
